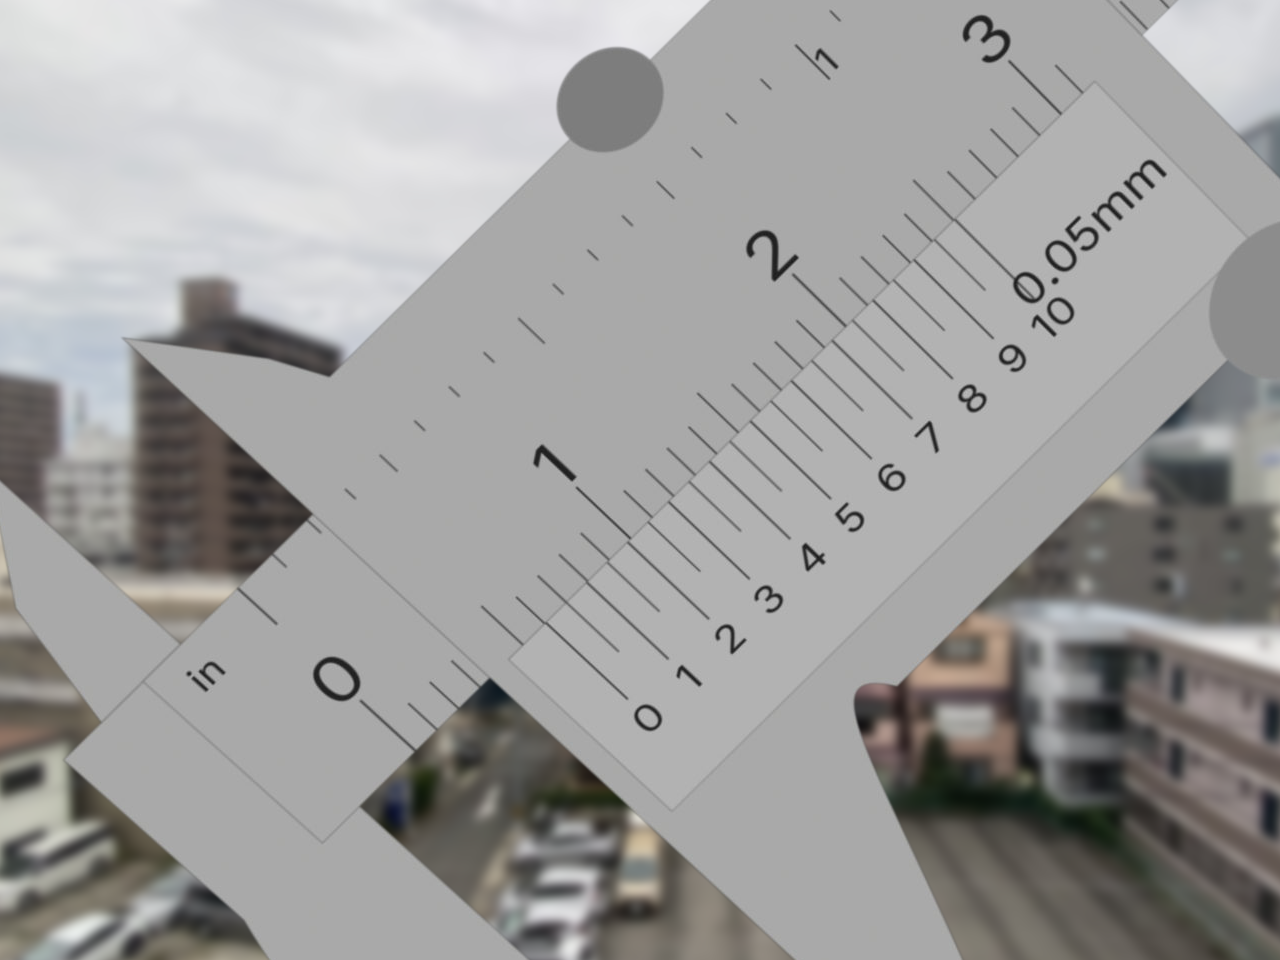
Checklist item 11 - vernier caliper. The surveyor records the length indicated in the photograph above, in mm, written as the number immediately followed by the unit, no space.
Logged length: 6.05mm
